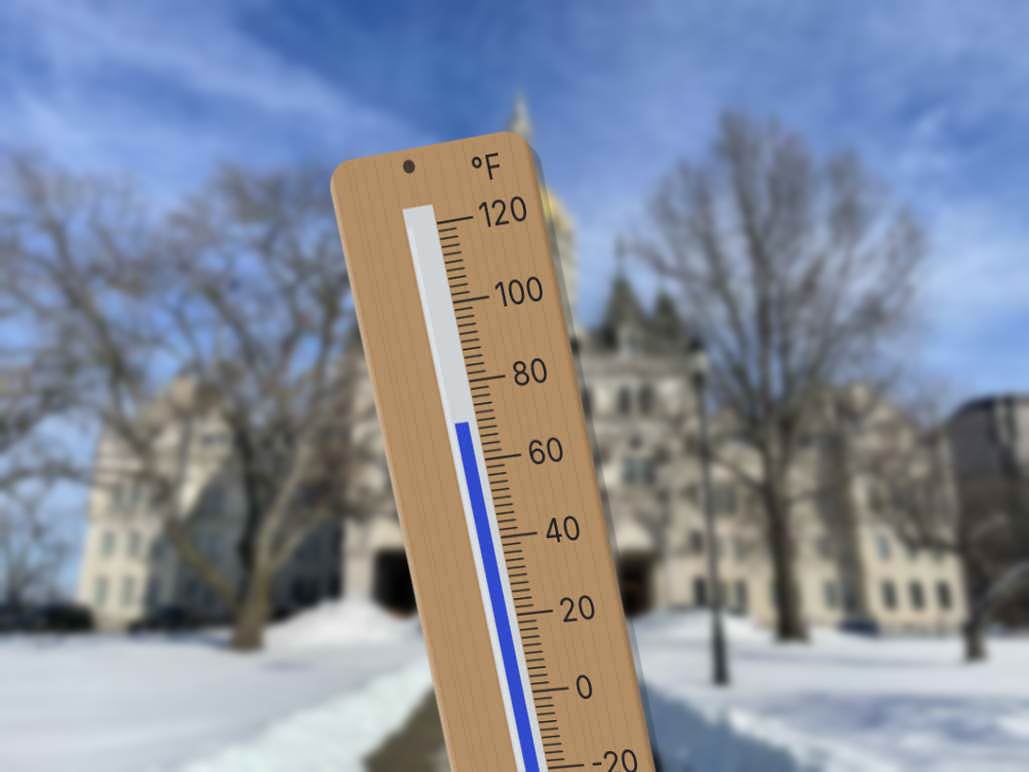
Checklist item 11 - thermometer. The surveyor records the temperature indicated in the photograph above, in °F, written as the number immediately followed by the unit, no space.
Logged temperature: 70°F
